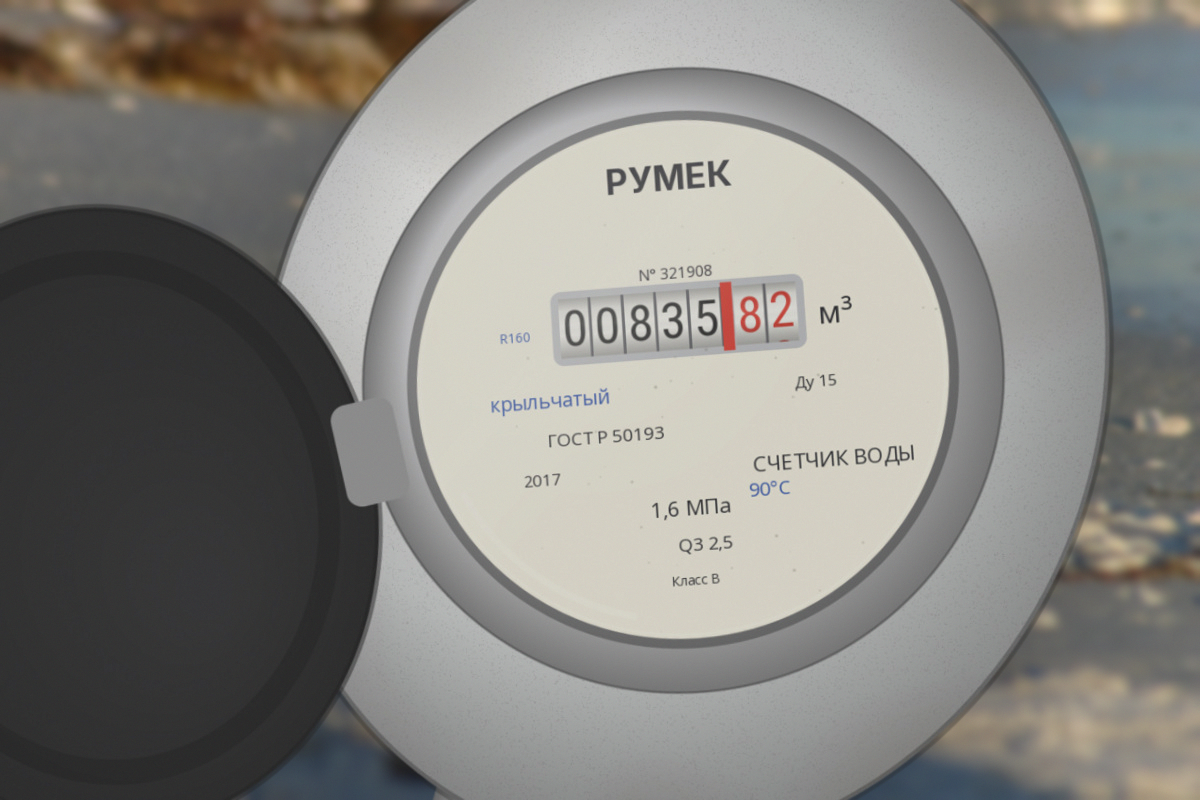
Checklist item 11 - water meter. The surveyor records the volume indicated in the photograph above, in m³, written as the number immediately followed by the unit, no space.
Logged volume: 835.82m³
